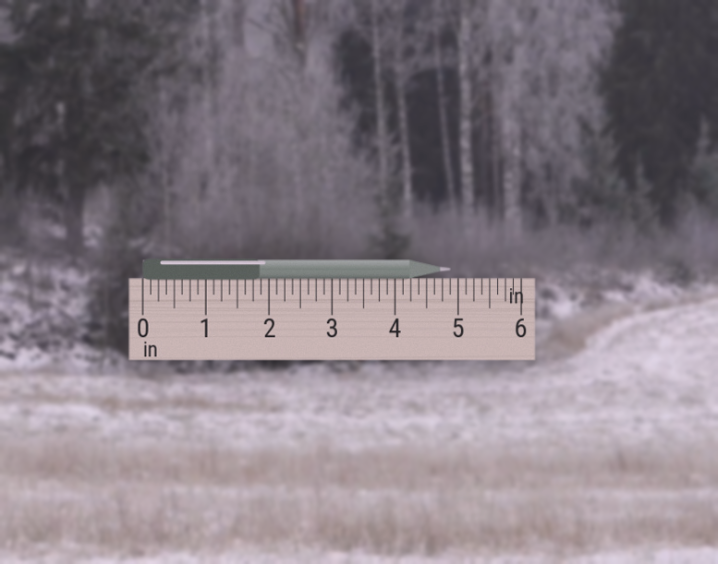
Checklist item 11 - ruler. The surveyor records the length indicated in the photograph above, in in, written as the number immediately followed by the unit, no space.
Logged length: 4.875in
